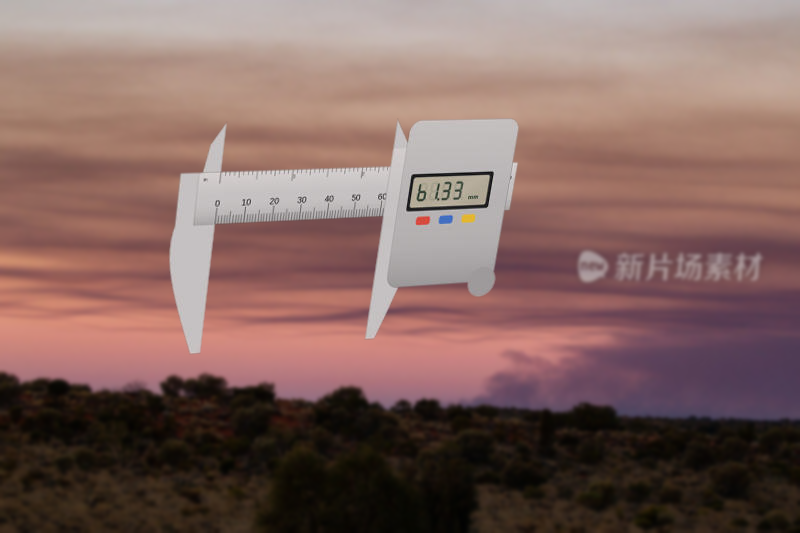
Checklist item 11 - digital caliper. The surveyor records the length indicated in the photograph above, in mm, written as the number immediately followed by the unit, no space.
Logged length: 61.33mm
